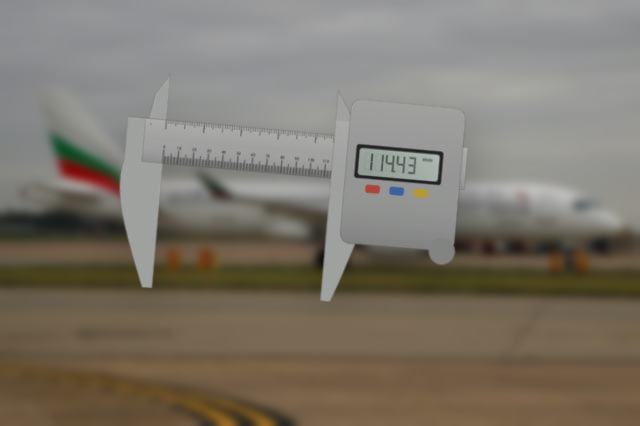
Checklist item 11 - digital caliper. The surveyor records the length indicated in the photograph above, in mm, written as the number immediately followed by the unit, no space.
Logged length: 114.43mm
